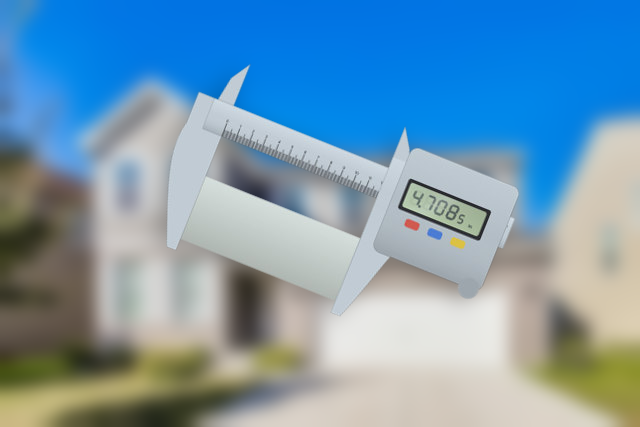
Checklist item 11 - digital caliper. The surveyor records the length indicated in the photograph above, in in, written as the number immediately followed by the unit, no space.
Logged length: 4.7085in
